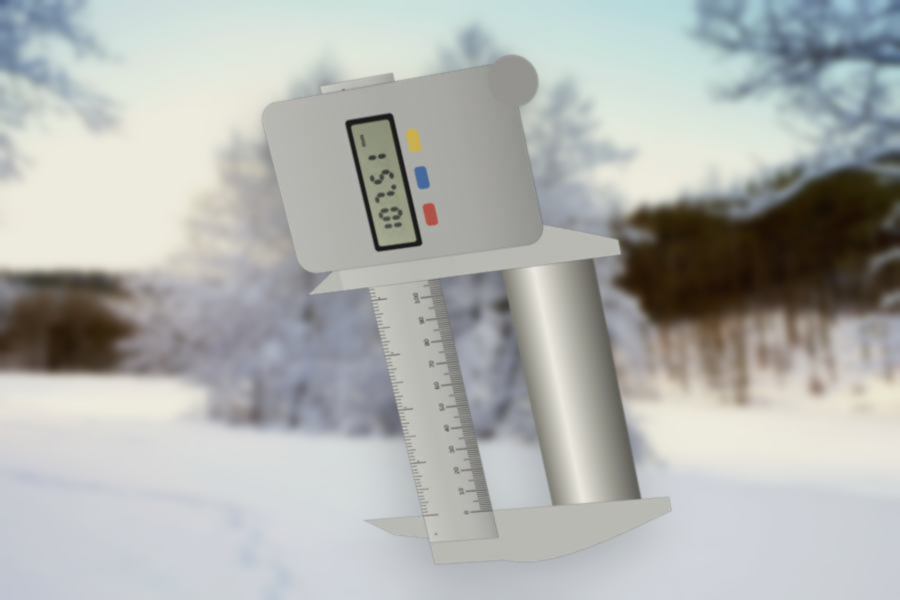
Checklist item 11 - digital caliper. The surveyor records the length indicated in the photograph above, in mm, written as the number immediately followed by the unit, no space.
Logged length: 107.51mm
